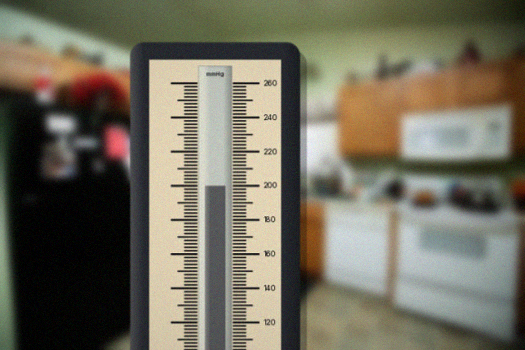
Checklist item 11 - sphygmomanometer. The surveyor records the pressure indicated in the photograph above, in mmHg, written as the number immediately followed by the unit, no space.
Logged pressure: 200mmHg
